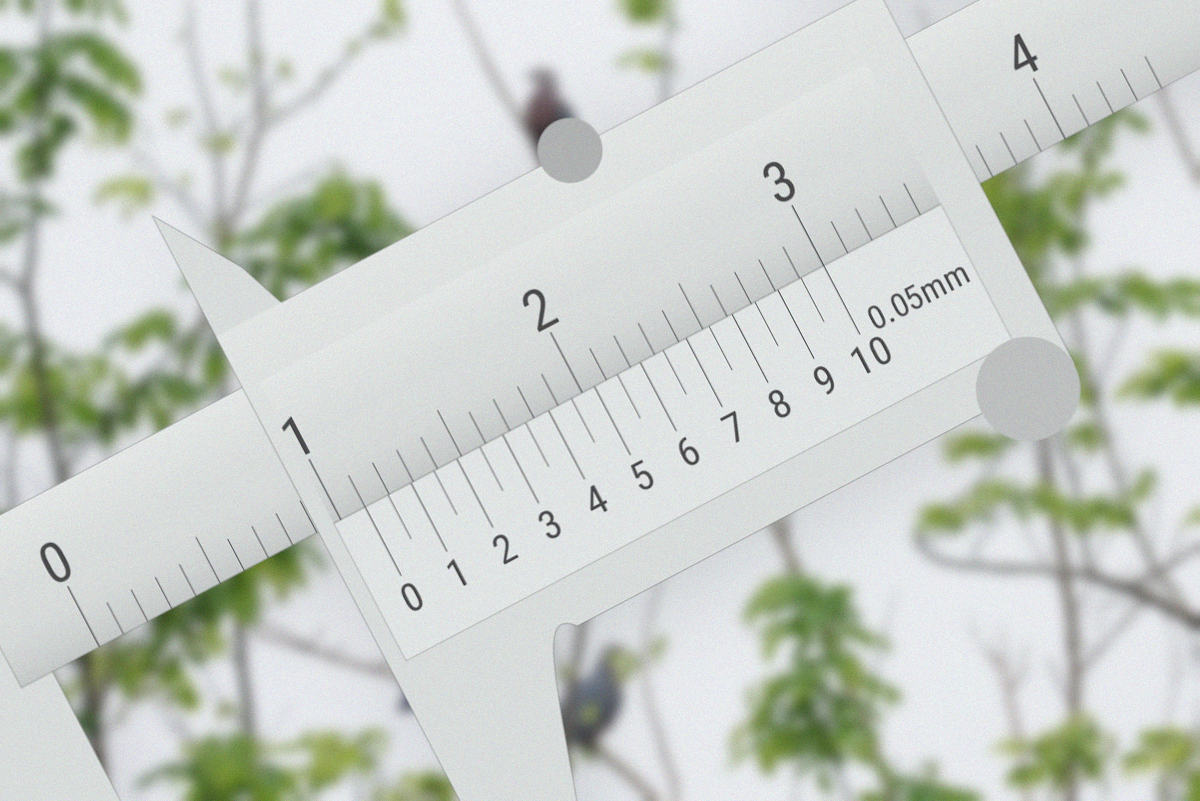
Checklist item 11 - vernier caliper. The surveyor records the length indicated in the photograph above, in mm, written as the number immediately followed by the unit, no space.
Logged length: 11.00mm
